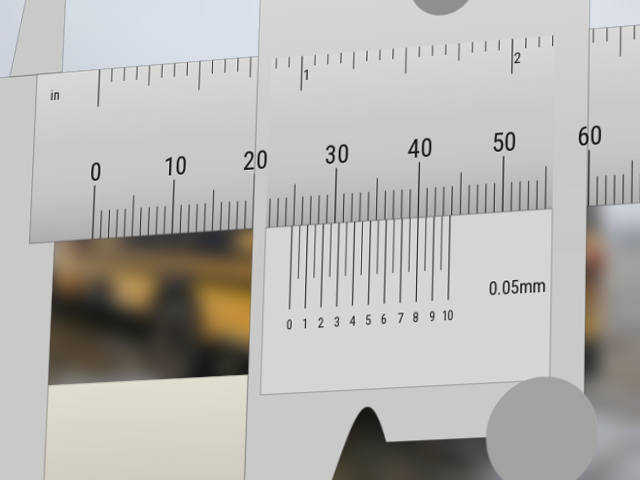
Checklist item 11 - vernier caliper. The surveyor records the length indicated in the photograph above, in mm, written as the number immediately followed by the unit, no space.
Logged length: 24.8mm
